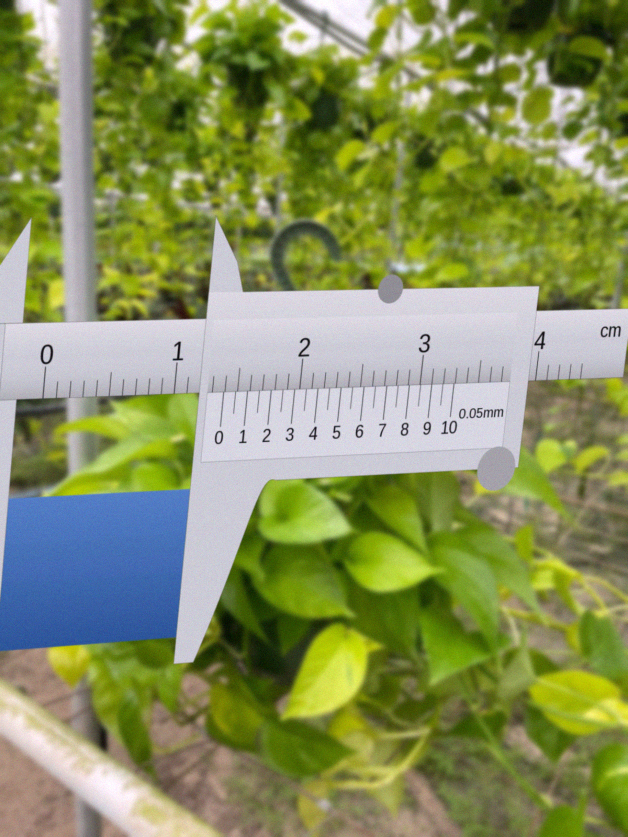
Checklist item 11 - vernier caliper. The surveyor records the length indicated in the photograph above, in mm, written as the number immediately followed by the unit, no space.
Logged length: 13.9mm
